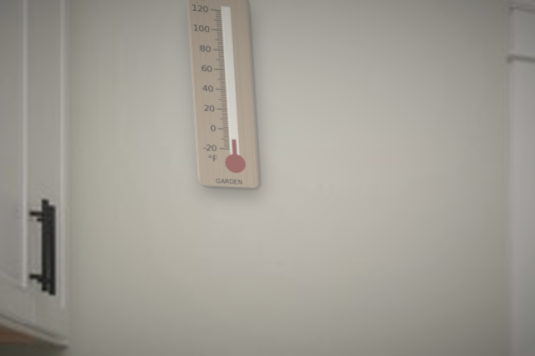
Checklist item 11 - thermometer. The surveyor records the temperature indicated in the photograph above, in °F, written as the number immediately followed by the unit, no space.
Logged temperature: -10°F
